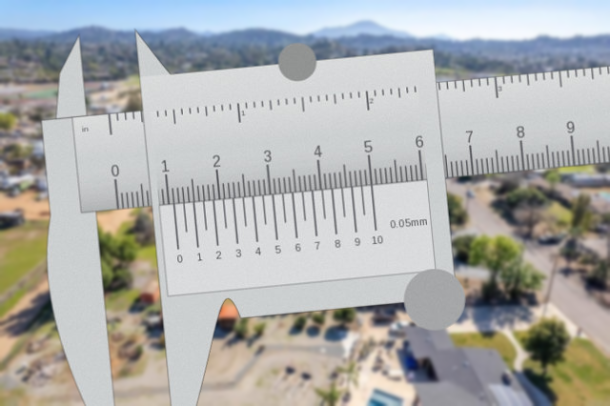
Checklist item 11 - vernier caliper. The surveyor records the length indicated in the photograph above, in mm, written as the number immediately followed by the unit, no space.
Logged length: 11.0mm
